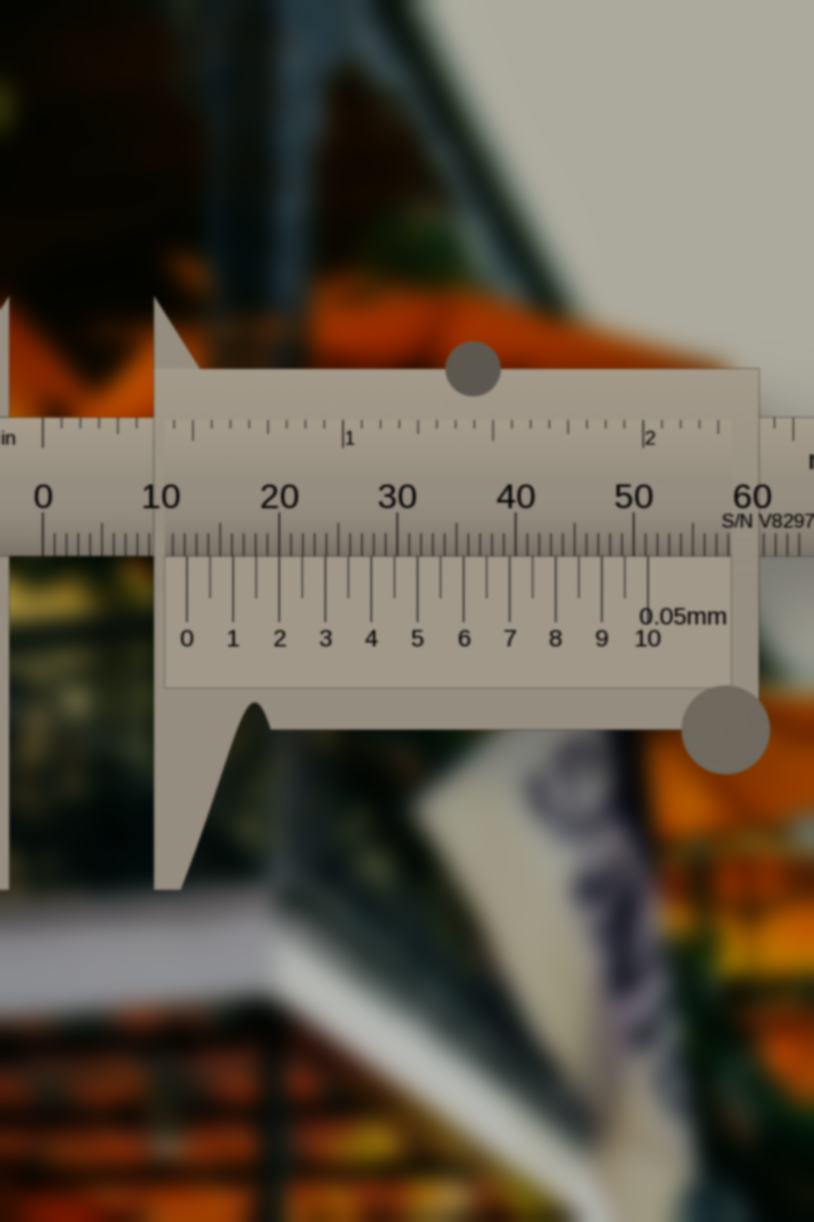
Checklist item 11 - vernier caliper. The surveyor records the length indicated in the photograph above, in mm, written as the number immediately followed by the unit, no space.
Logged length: 12.2mm
